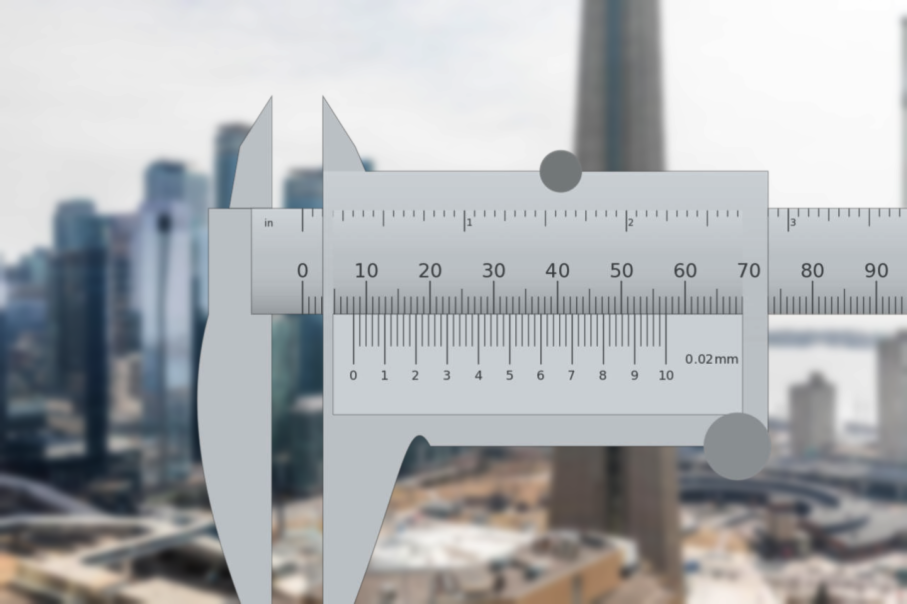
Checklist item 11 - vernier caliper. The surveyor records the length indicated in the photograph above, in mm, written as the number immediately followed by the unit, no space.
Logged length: 8.0mm
